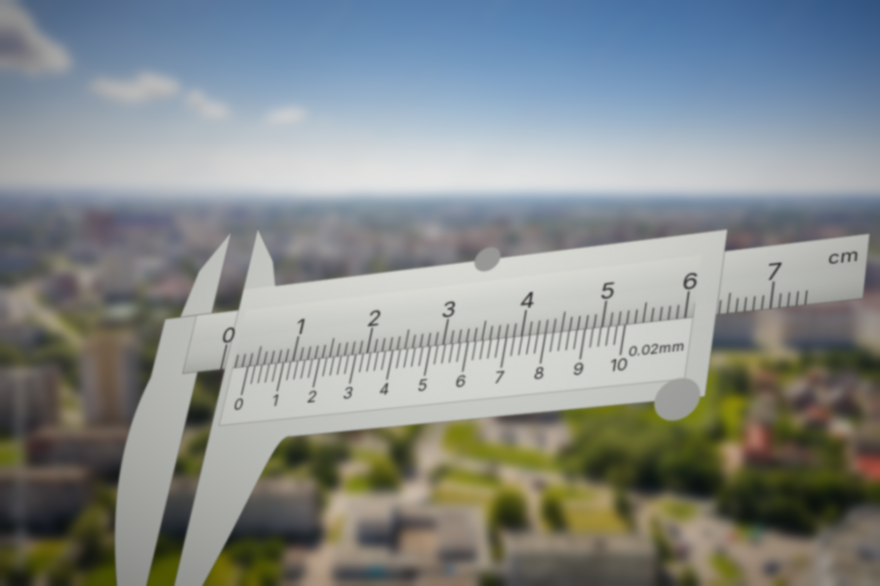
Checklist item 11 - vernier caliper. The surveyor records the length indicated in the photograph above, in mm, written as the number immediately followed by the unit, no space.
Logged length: 3.8mm
